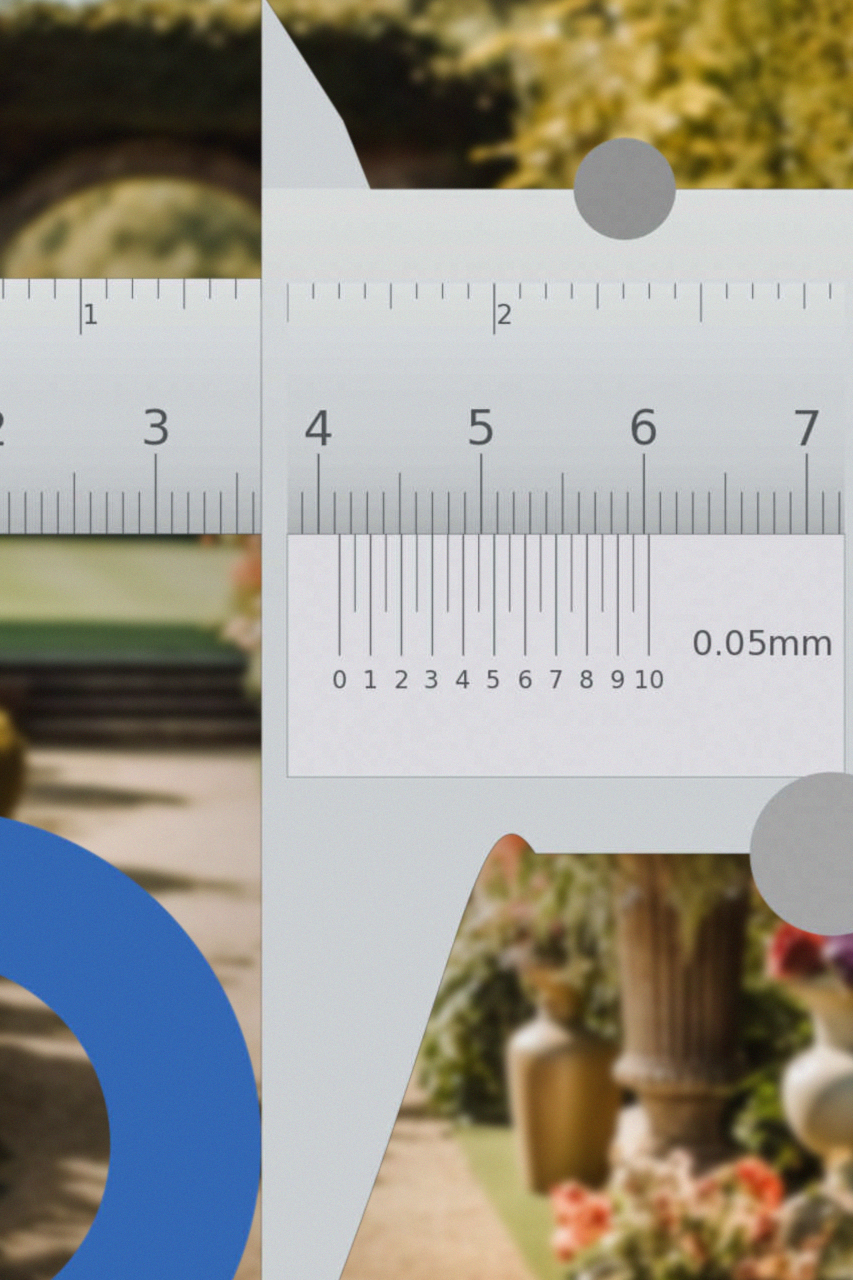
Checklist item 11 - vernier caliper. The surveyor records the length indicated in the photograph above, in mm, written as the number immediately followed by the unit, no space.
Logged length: 41.3mm
